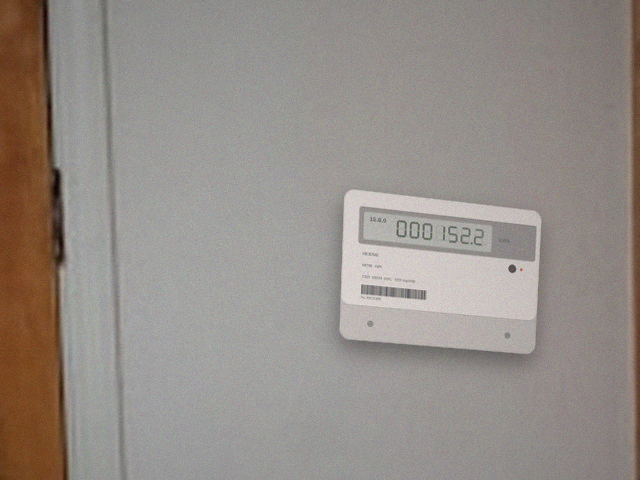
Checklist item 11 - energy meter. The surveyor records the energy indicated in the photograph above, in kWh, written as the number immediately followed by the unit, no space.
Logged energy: 152.2kWh
